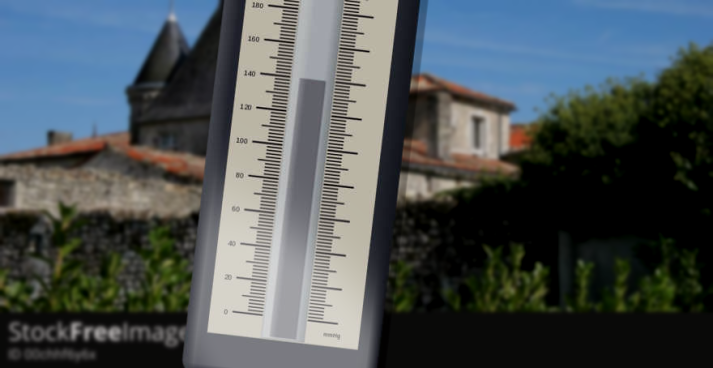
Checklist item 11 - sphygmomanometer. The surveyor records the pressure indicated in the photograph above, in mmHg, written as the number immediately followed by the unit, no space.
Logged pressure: 140mmHg
